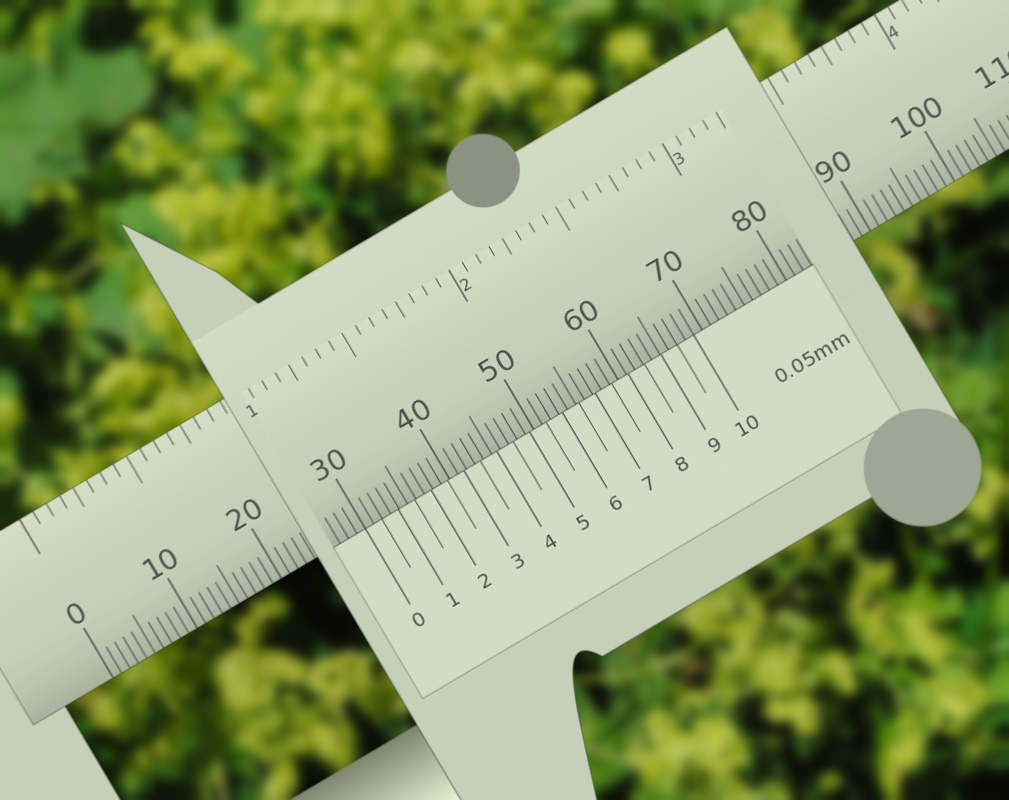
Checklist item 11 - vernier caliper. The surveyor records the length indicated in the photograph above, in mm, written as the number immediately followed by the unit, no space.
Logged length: 30.0mm
